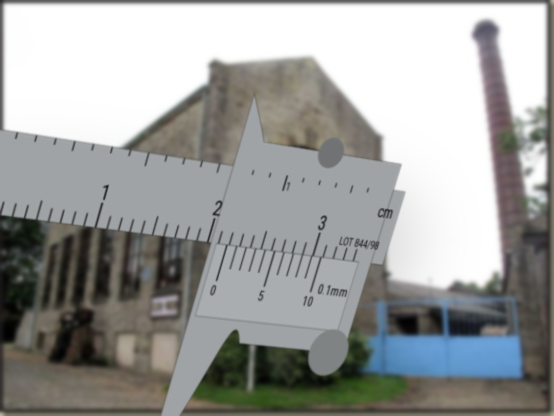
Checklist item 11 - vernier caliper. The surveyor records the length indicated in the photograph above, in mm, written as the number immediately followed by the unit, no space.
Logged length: 21.8mm
